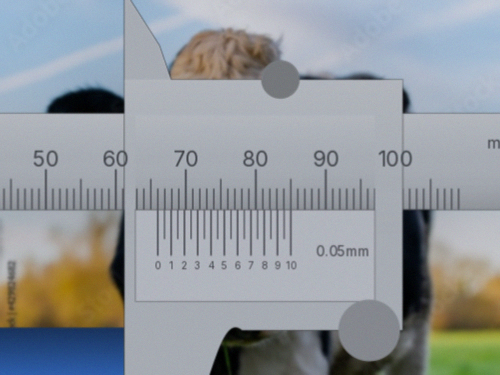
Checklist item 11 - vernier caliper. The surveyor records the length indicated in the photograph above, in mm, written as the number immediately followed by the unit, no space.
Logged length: 66.0mm
